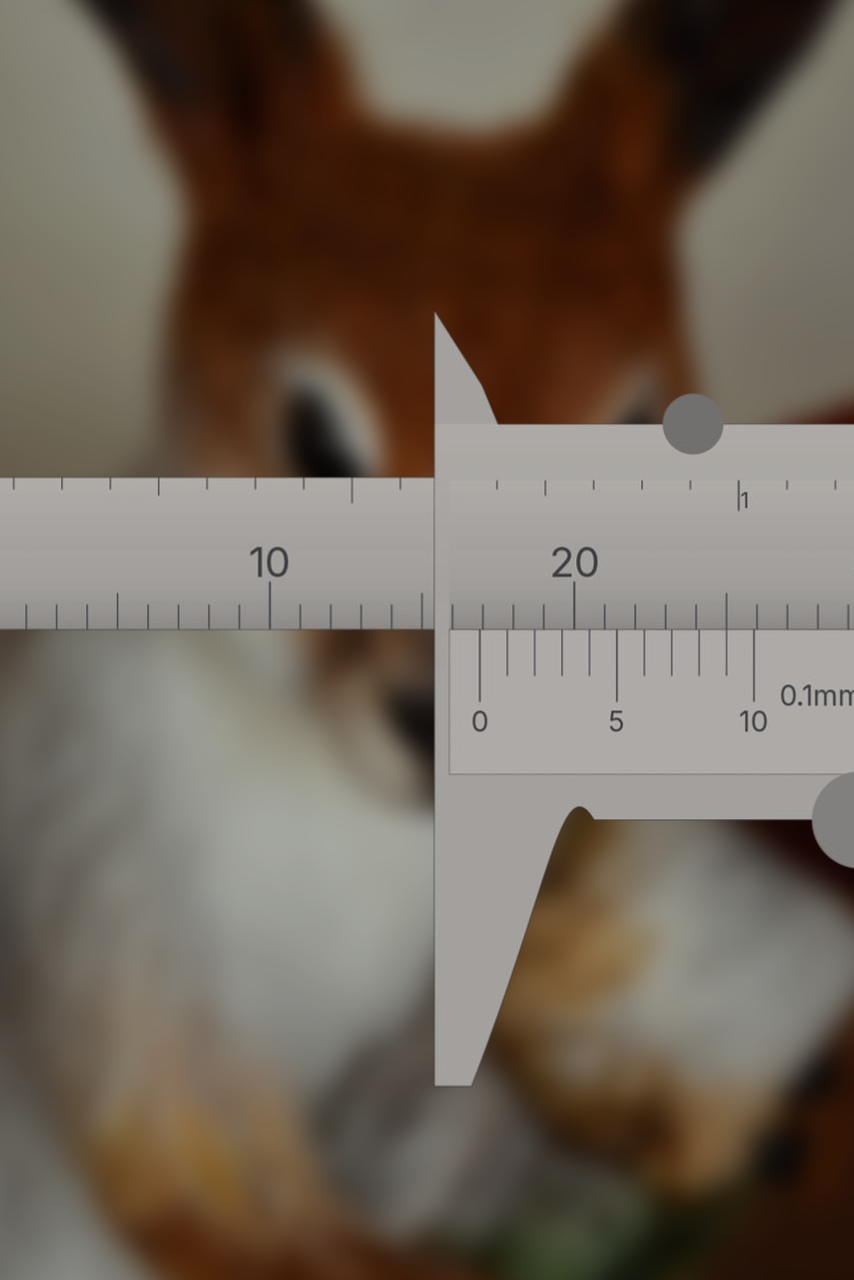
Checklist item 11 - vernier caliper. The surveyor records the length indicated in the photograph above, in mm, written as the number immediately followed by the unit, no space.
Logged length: 16.9mm
